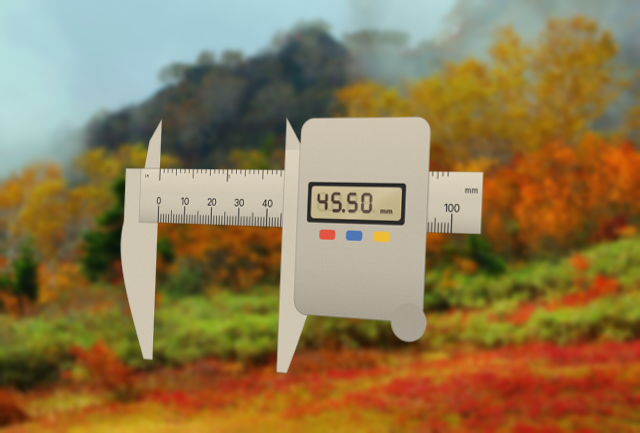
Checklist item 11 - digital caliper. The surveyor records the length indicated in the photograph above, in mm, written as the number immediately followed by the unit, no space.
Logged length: 45.50mm
